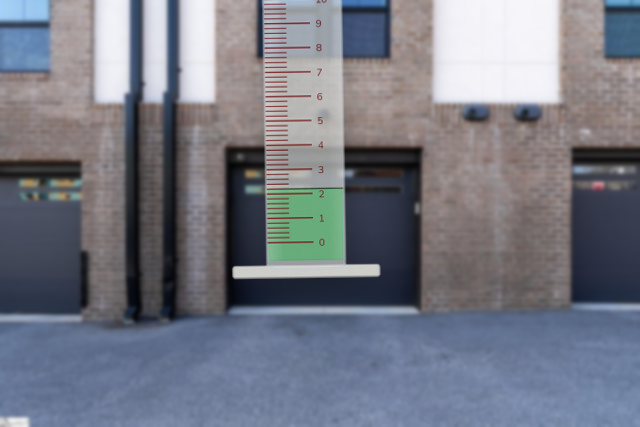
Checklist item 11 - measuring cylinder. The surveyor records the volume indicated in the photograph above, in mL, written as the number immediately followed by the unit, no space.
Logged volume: 2.2mL
